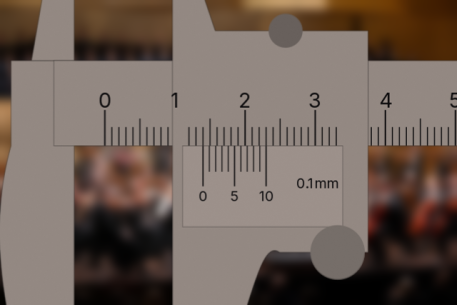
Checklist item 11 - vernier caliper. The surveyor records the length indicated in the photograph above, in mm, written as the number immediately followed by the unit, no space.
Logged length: 14.0mm
